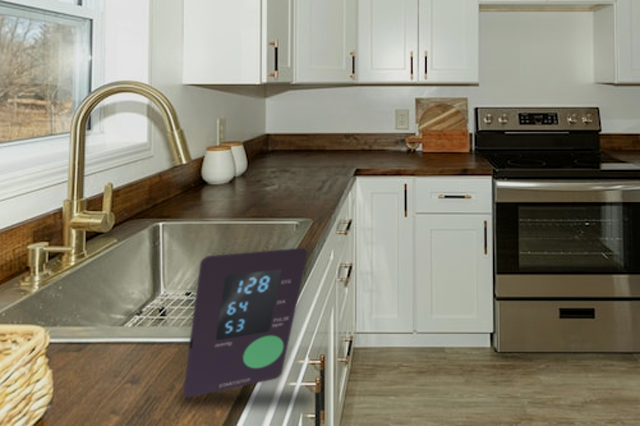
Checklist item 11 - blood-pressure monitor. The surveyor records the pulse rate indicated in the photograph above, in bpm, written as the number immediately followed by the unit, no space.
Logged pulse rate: 53bpm
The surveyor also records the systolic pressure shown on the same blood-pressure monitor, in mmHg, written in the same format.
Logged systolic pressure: 128mmHg
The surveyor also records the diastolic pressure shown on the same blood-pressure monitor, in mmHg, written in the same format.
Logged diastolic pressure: 64mmHg
